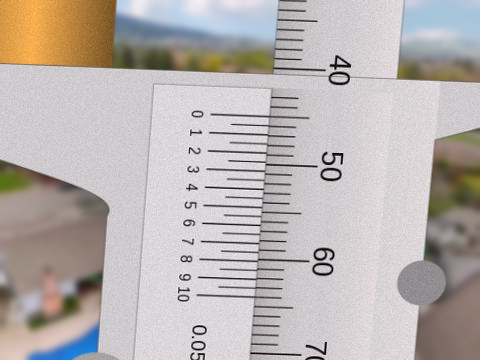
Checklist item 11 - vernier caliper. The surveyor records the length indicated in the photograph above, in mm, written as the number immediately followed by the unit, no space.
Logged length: 45.0mm
